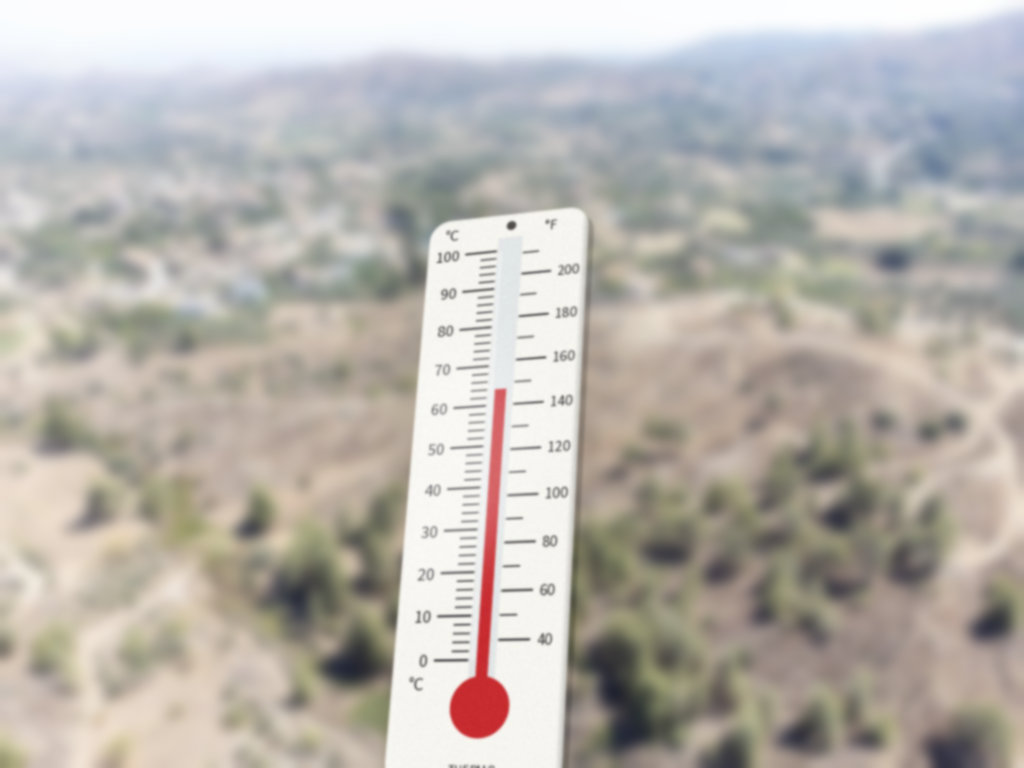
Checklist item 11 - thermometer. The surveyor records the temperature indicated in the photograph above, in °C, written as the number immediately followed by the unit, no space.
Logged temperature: 64°C
